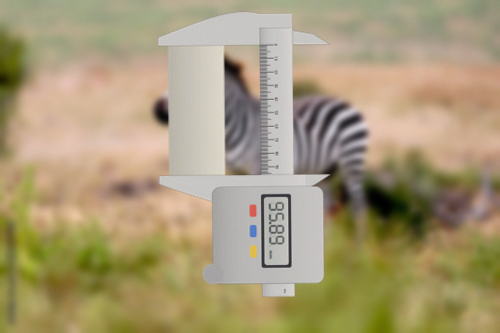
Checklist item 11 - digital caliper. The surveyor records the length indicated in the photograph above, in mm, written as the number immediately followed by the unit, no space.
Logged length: 95.89mm
